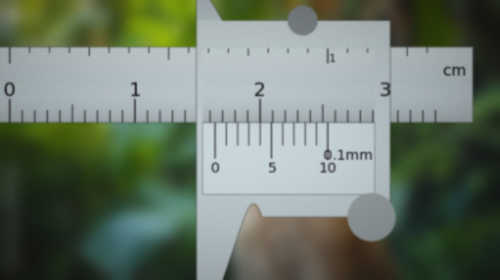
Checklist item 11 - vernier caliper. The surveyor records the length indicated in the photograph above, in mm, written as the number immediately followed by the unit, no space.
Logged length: 16.4mm
